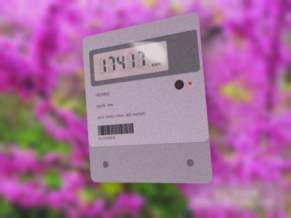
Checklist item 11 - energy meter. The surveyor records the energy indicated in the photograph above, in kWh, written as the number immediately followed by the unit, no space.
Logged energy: 17417kWh
